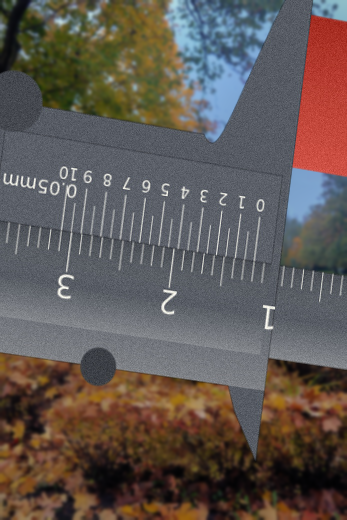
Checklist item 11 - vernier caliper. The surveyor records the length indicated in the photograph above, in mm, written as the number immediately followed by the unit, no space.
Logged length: 12.0mm
